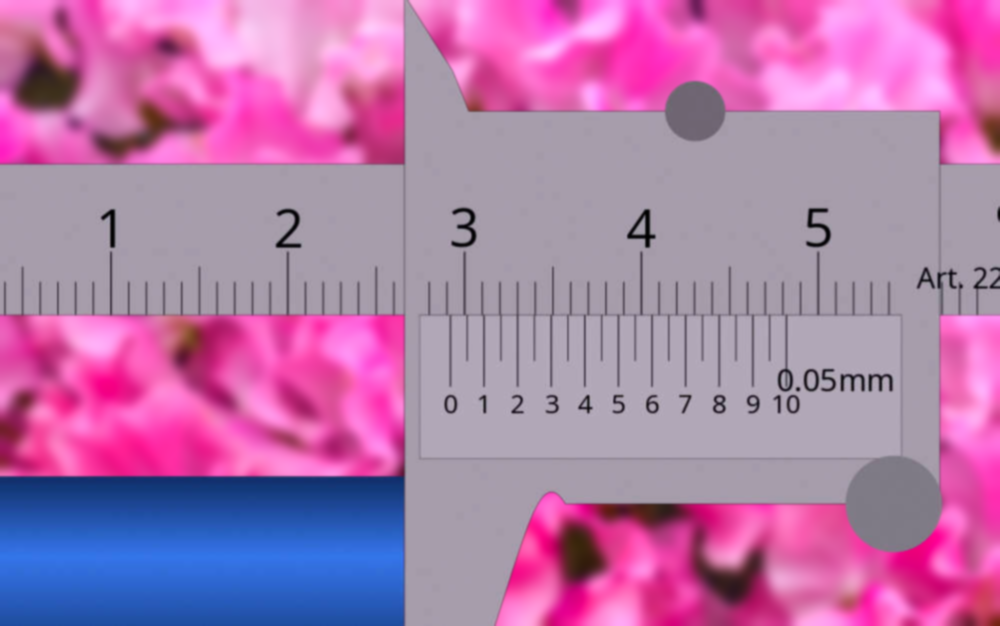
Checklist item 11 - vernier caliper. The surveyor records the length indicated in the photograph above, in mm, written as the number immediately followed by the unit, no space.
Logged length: 29.2mm
